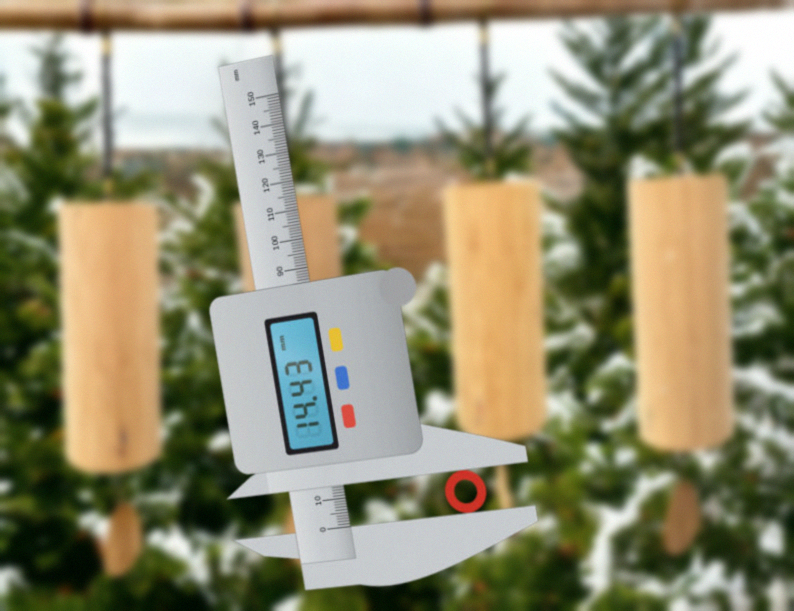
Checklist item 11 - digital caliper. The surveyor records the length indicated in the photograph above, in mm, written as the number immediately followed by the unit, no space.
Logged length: 14.43mm
